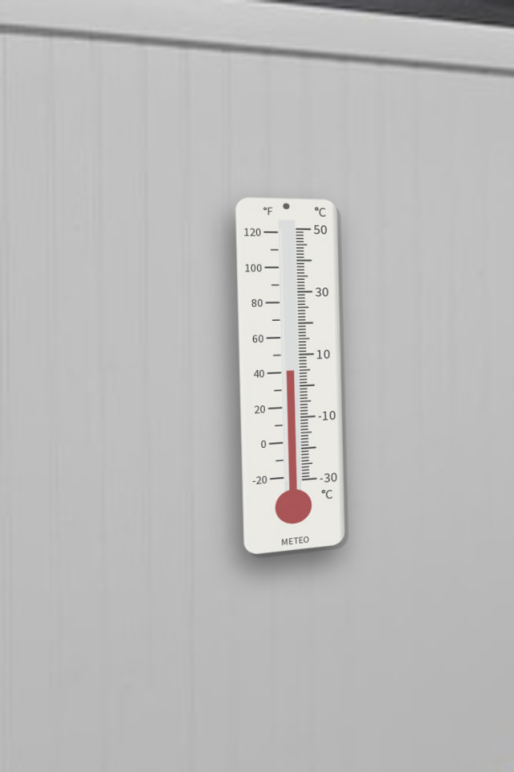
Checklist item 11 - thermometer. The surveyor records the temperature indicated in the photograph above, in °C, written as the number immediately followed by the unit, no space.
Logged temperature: 5°C
